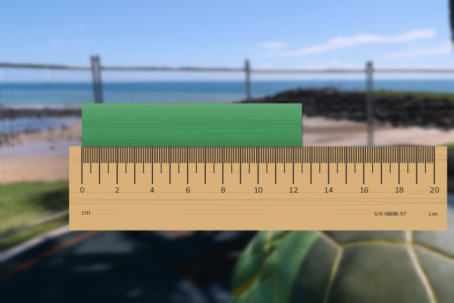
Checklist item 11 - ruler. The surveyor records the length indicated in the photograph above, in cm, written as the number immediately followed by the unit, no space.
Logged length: 12.5cm
